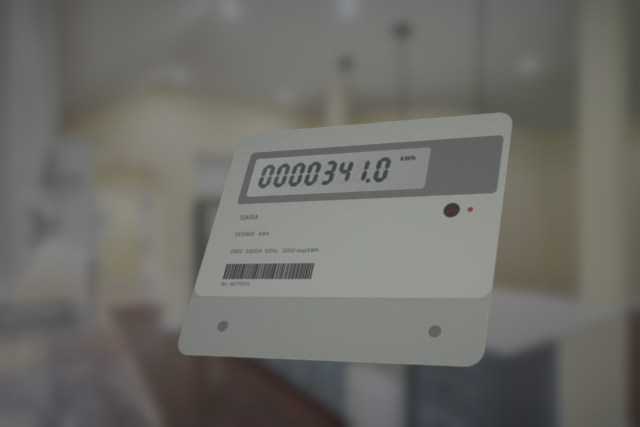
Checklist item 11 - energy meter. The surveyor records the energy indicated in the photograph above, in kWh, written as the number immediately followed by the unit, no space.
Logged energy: 341.0kWh
